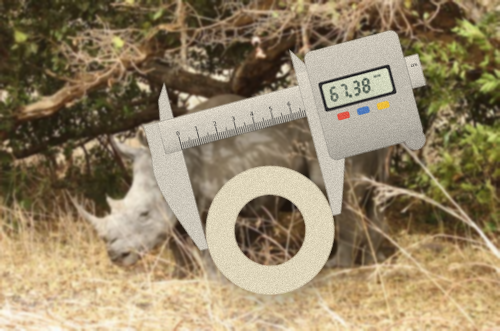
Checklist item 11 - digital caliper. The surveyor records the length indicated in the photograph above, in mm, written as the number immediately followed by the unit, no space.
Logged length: 67.38mm
